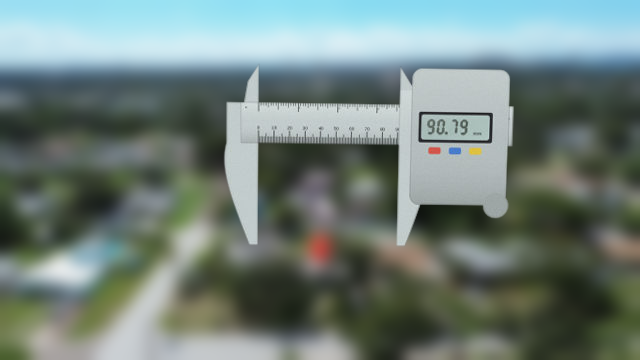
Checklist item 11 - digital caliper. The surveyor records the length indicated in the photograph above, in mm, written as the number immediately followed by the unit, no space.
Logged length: 90.79mm
